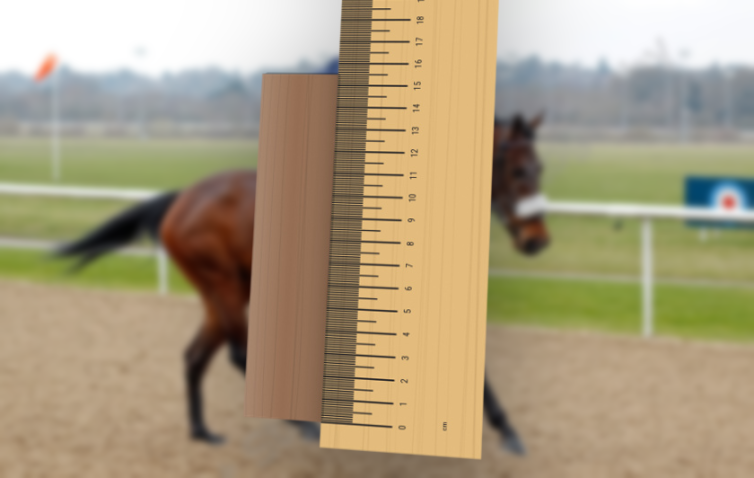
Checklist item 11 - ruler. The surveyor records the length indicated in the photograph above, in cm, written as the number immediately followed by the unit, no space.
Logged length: 15.5cm
